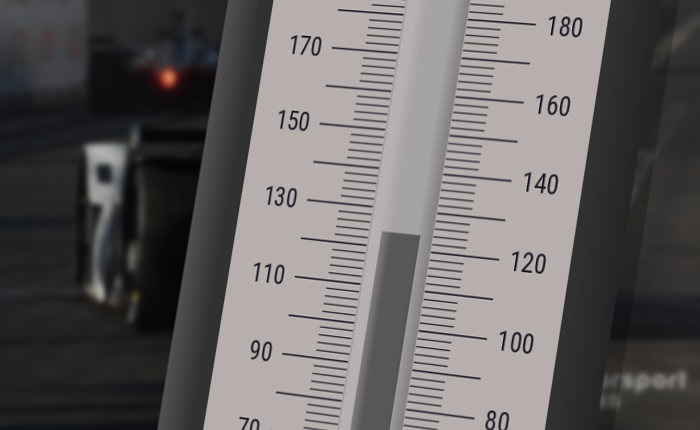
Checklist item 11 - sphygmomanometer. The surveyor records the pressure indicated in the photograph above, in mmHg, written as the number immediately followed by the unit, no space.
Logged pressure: 124mmHg
